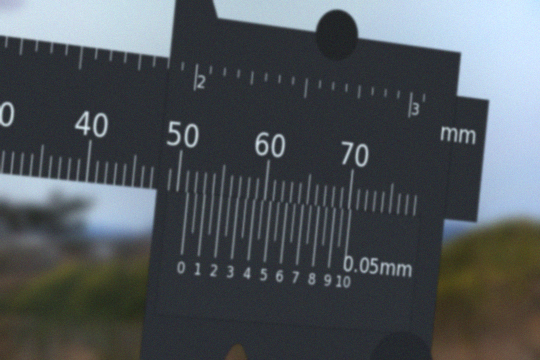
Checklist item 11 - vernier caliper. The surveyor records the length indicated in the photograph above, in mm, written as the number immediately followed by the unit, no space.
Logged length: 51.2mm
